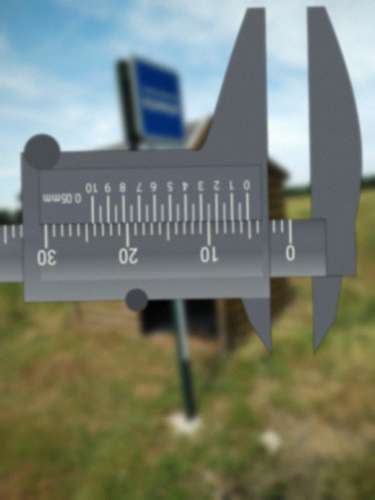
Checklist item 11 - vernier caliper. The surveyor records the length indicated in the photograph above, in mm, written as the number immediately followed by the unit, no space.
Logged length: 5.2mm
